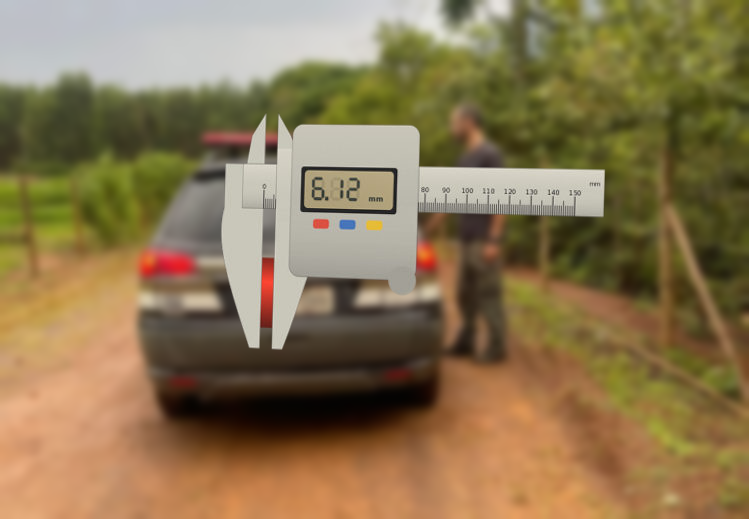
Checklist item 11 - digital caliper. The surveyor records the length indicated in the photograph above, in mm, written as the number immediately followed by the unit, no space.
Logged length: 6.12mm
